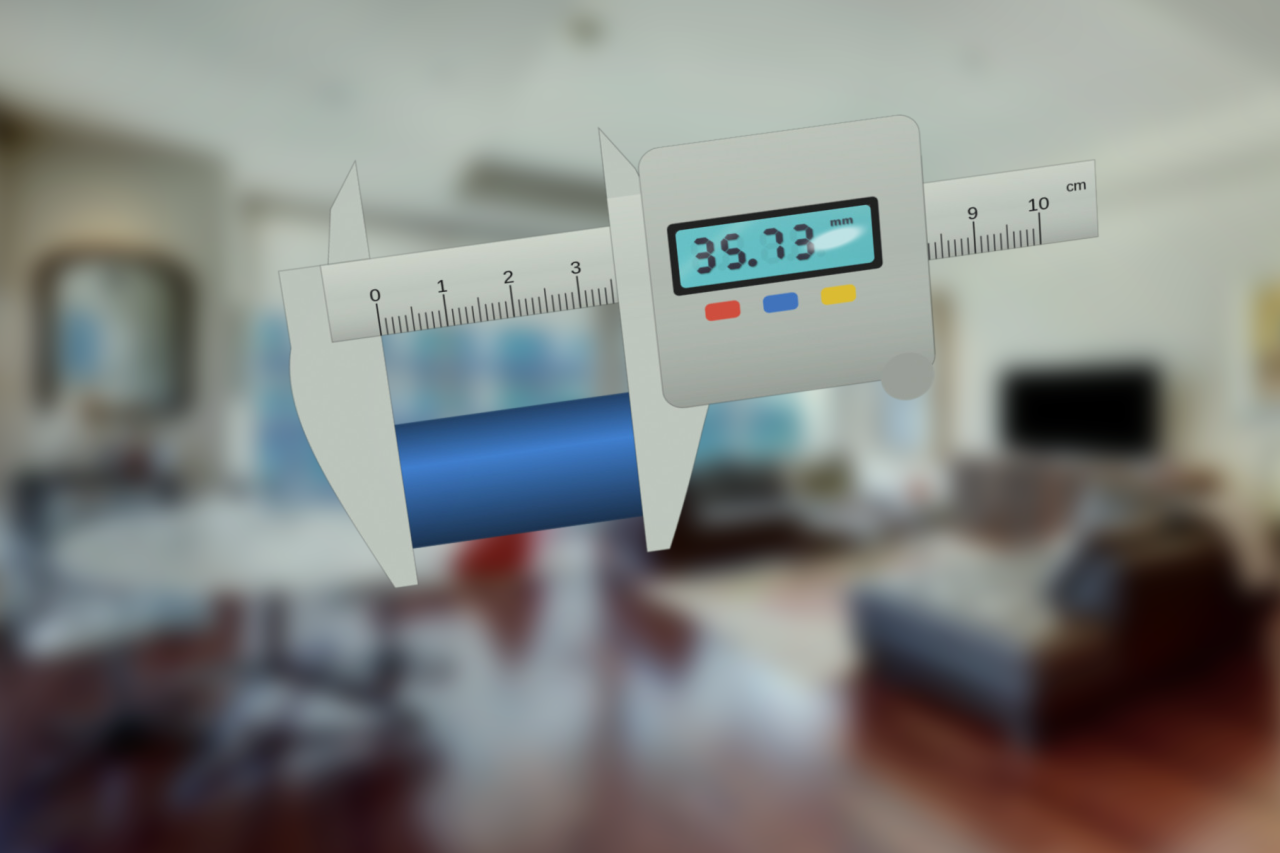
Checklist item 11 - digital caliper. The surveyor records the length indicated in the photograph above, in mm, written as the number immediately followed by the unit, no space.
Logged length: 35.73mm
